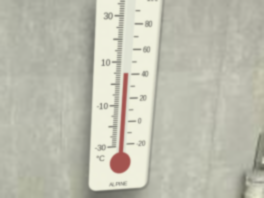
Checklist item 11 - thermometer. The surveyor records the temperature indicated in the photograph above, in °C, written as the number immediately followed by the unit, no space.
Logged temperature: 5°C
